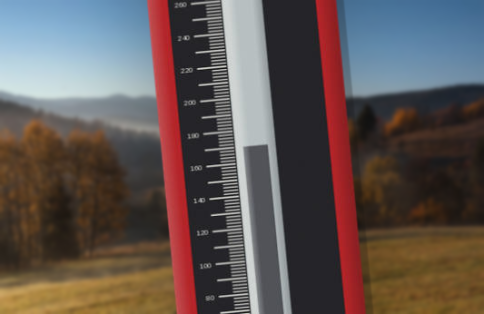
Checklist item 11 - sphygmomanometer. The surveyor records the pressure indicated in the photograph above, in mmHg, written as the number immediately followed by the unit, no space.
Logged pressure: 170mmHg
